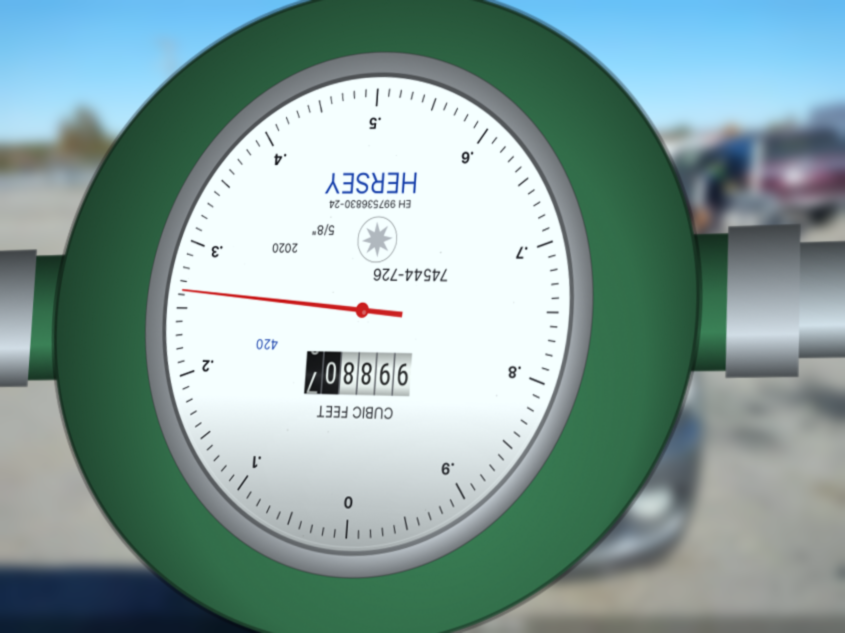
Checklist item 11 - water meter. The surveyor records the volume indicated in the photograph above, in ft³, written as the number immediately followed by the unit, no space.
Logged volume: 998807.26ft³
